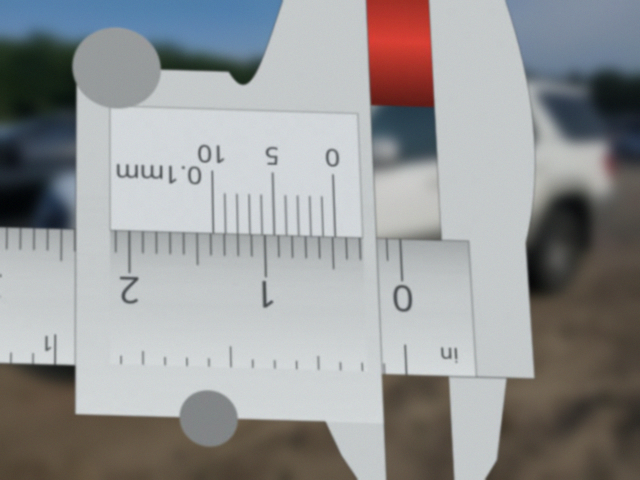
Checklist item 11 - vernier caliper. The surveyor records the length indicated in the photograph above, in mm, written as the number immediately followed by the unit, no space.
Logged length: 4.8mm
